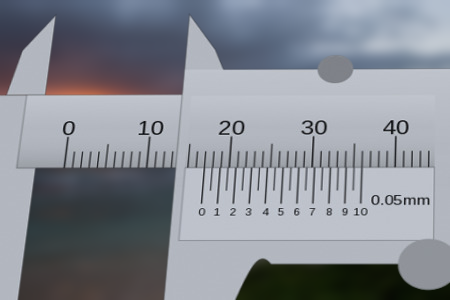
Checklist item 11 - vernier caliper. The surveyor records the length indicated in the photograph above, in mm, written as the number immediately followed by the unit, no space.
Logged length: 17.0mm
